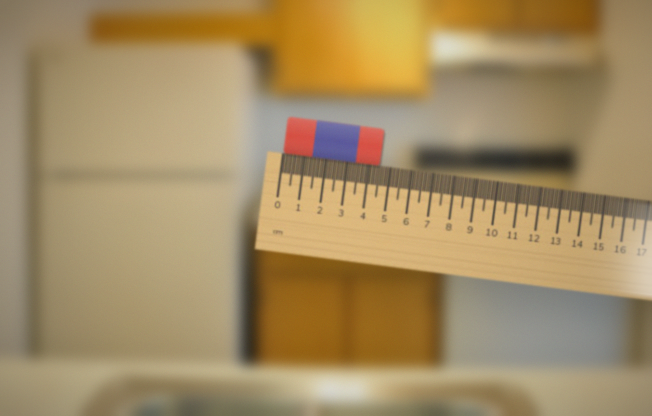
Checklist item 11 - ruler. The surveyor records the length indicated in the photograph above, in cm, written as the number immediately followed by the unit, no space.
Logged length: 4.5cm
